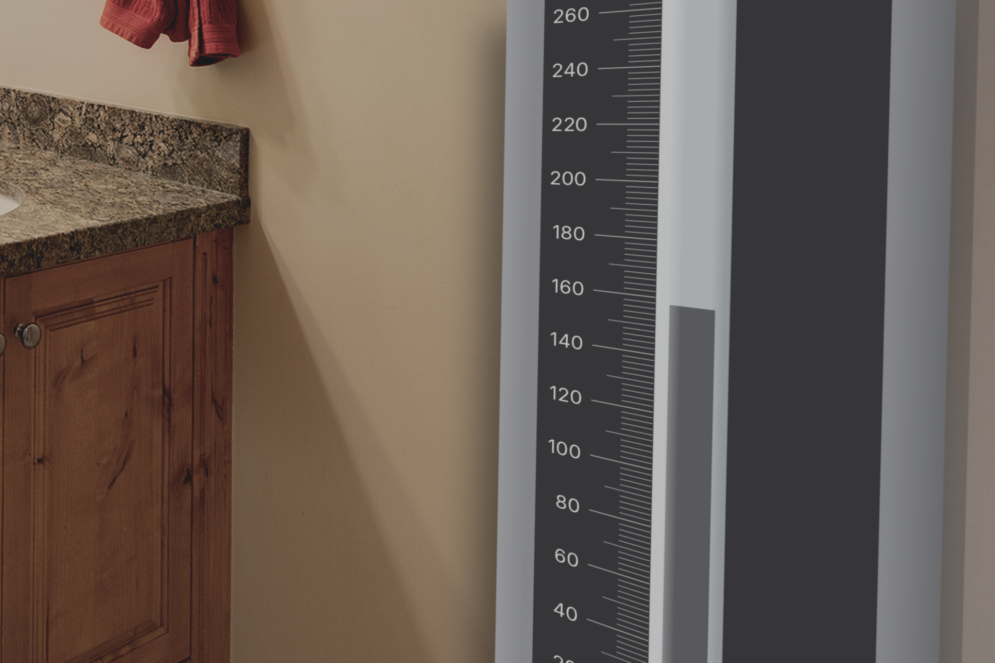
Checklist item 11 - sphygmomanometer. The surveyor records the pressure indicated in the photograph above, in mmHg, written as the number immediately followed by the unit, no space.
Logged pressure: 158mmHg
